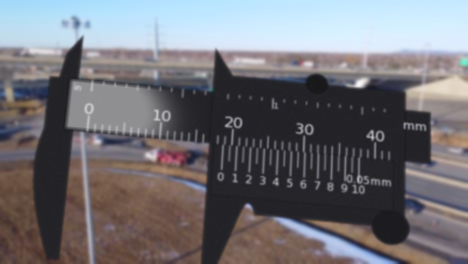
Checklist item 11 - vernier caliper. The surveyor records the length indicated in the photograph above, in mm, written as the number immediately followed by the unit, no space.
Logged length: 18.8mm
